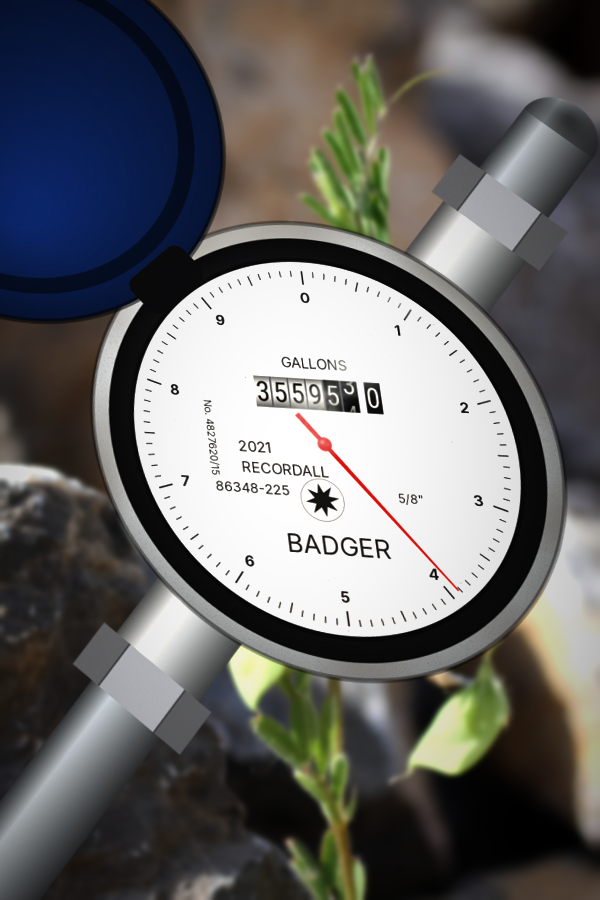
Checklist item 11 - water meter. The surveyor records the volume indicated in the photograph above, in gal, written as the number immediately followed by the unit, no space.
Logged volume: 3559533.9gal
